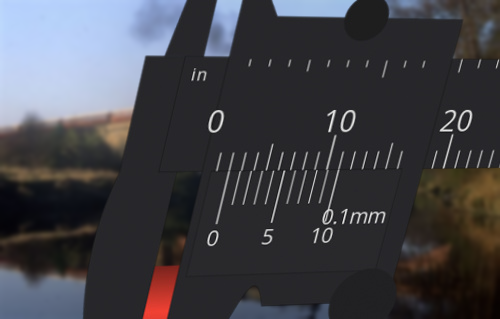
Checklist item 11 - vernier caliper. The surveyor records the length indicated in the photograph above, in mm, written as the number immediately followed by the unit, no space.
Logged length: 2.0mm
